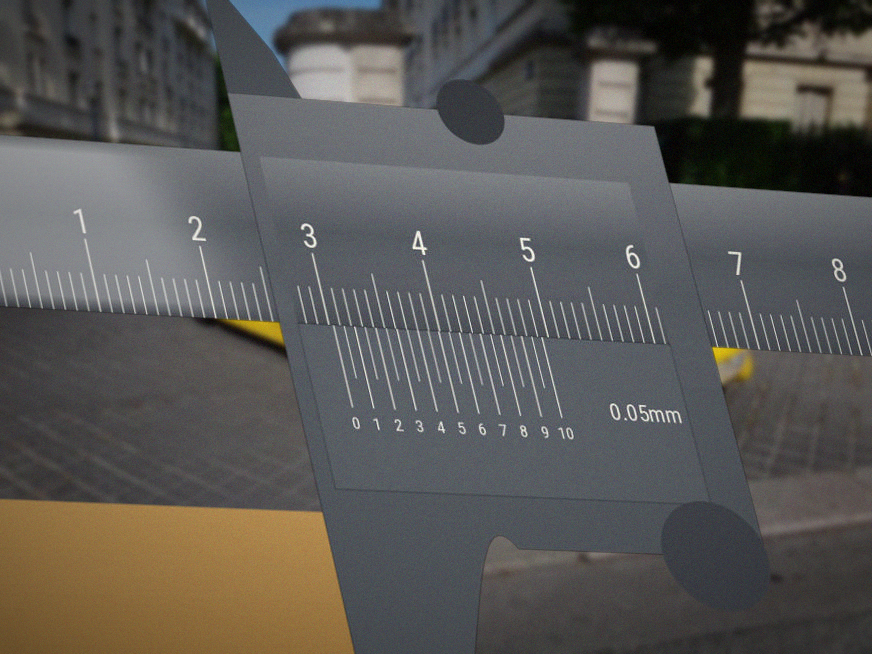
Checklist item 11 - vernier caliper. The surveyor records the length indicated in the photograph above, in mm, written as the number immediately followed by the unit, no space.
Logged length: 30.4mm
